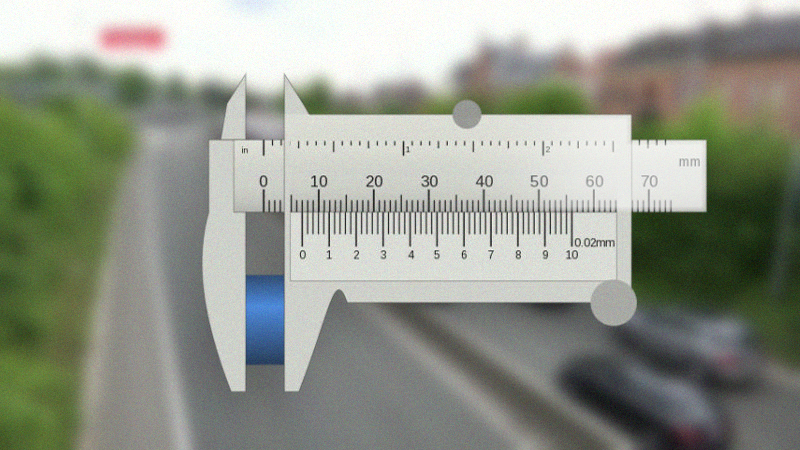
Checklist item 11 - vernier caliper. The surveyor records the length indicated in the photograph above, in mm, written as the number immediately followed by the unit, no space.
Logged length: 7.0mm
